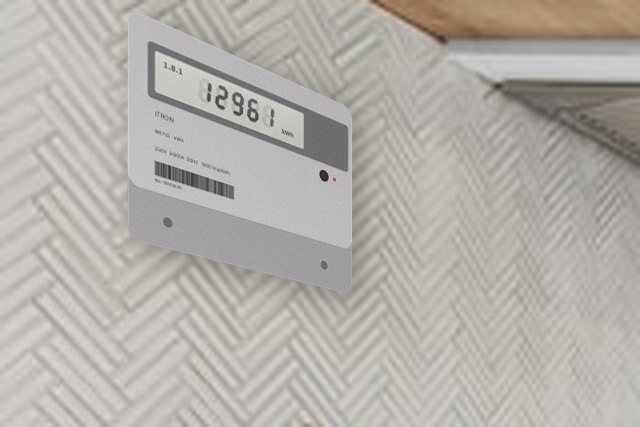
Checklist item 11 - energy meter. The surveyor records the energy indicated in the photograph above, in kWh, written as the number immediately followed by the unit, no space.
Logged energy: 12961kWh
